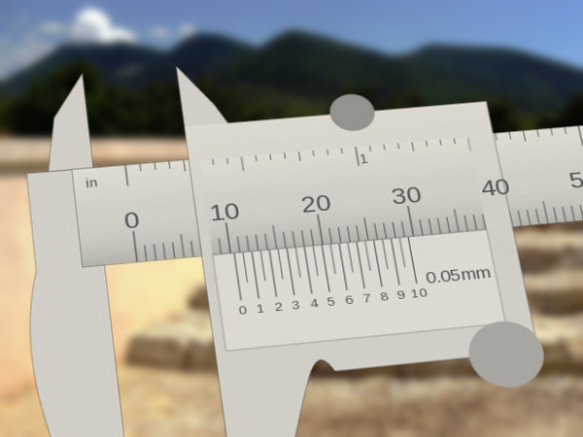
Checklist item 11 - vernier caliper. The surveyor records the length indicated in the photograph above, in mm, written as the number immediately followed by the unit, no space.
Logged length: 10.4mm
